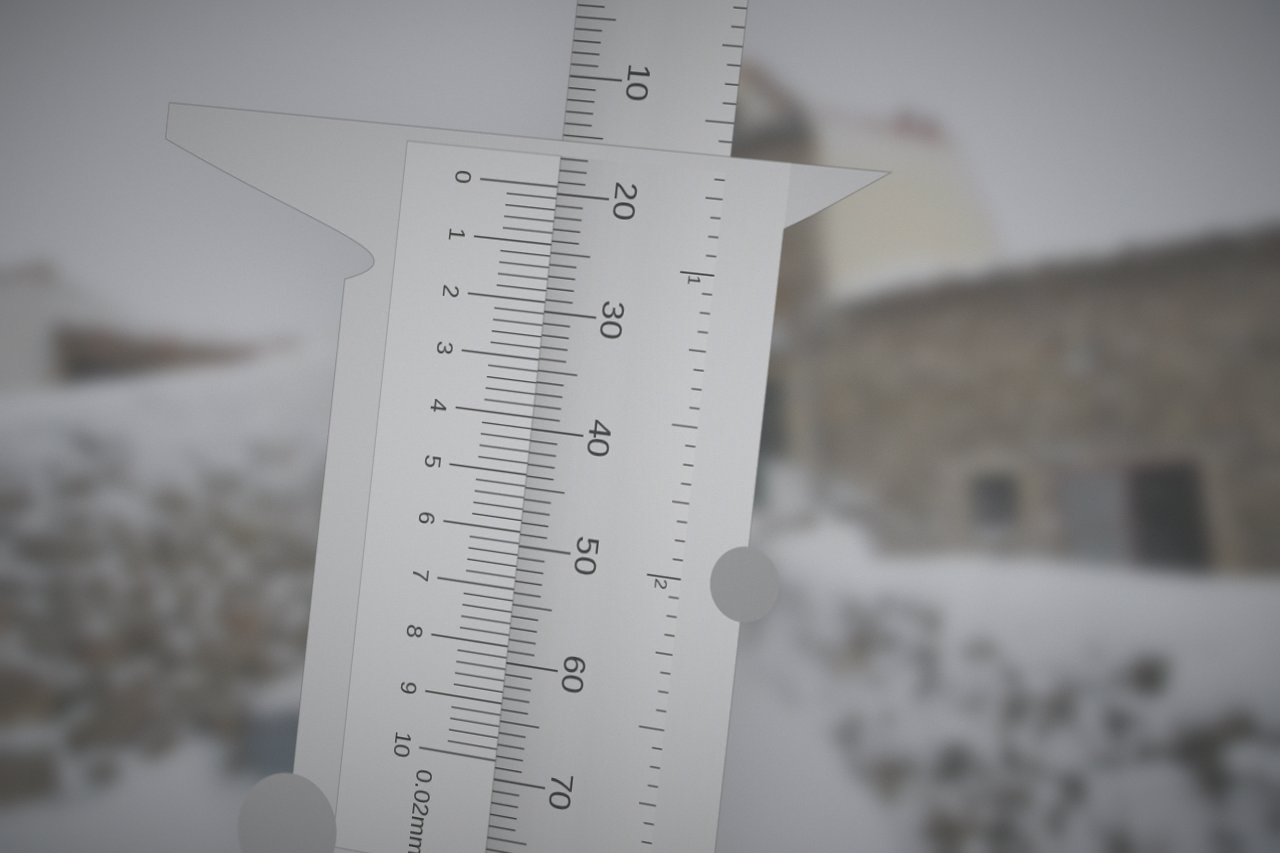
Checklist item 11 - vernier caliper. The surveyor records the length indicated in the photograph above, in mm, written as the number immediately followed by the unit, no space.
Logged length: 19.4mm
